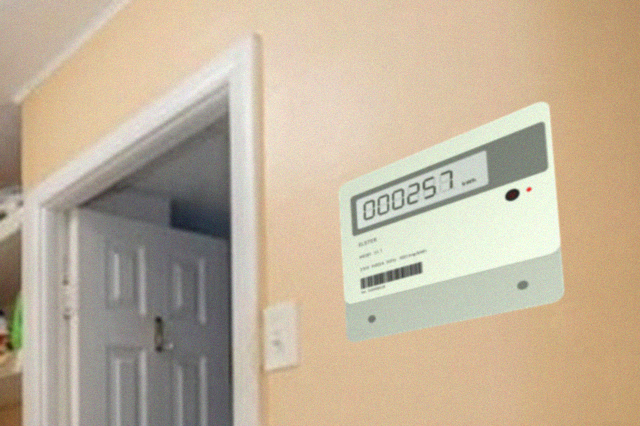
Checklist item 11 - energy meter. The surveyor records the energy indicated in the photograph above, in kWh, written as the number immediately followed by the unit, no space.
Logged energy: 257kWh
